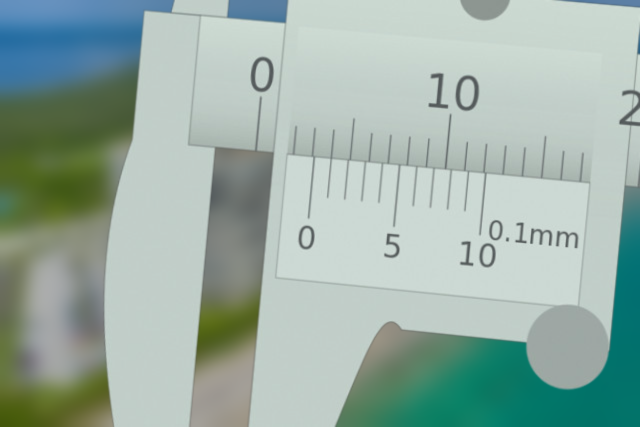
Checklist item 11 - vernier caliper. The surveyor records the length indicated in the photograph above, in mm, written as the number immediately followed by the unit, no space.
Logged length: 3.1mm
